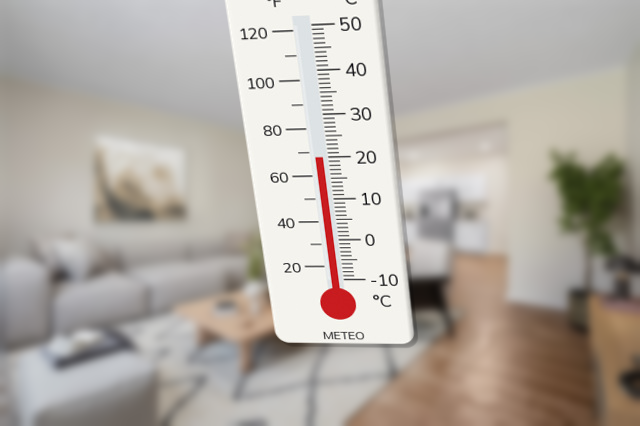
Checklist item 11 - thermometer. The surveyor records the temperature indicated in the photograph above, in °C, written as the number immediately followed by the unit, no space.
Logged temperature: 20°C
